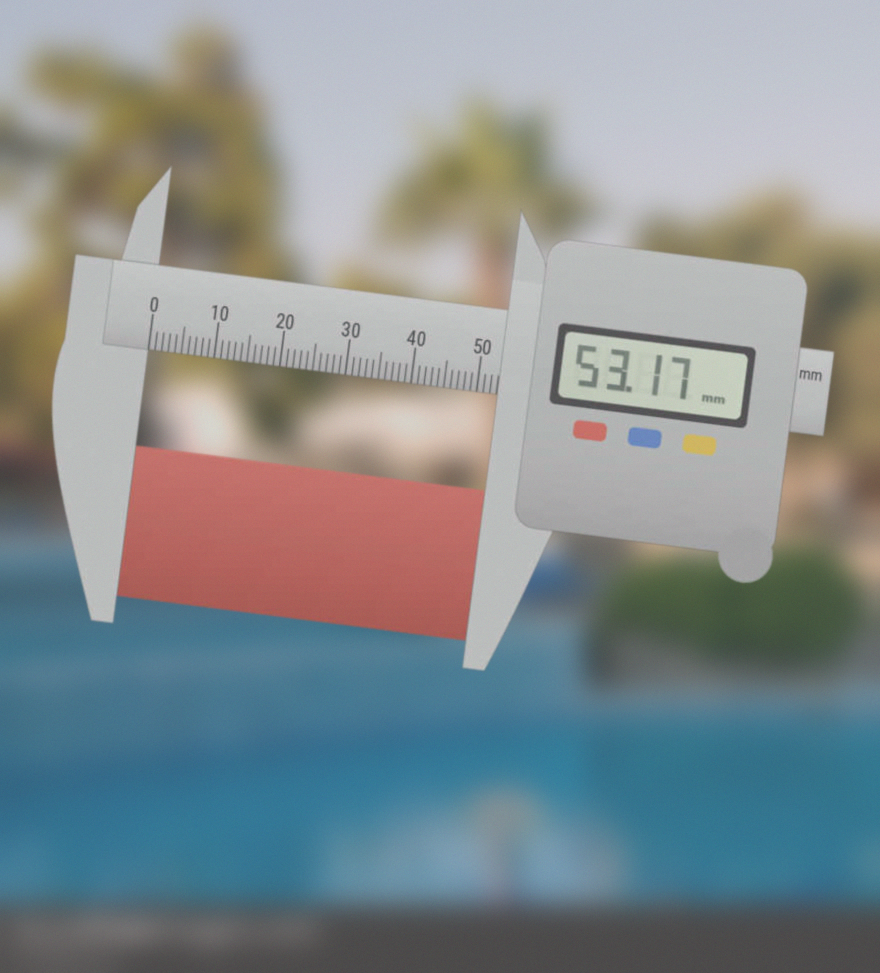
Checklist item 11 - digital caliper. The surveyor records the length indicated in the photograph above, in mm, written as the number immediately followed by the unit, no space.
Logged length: 53.17mm
